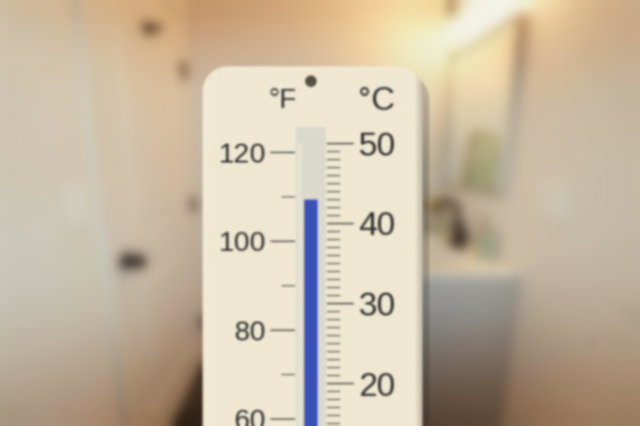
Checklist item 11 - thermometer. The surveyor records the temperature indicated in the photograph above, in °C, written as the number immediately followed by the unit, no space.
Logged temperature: 43°C
